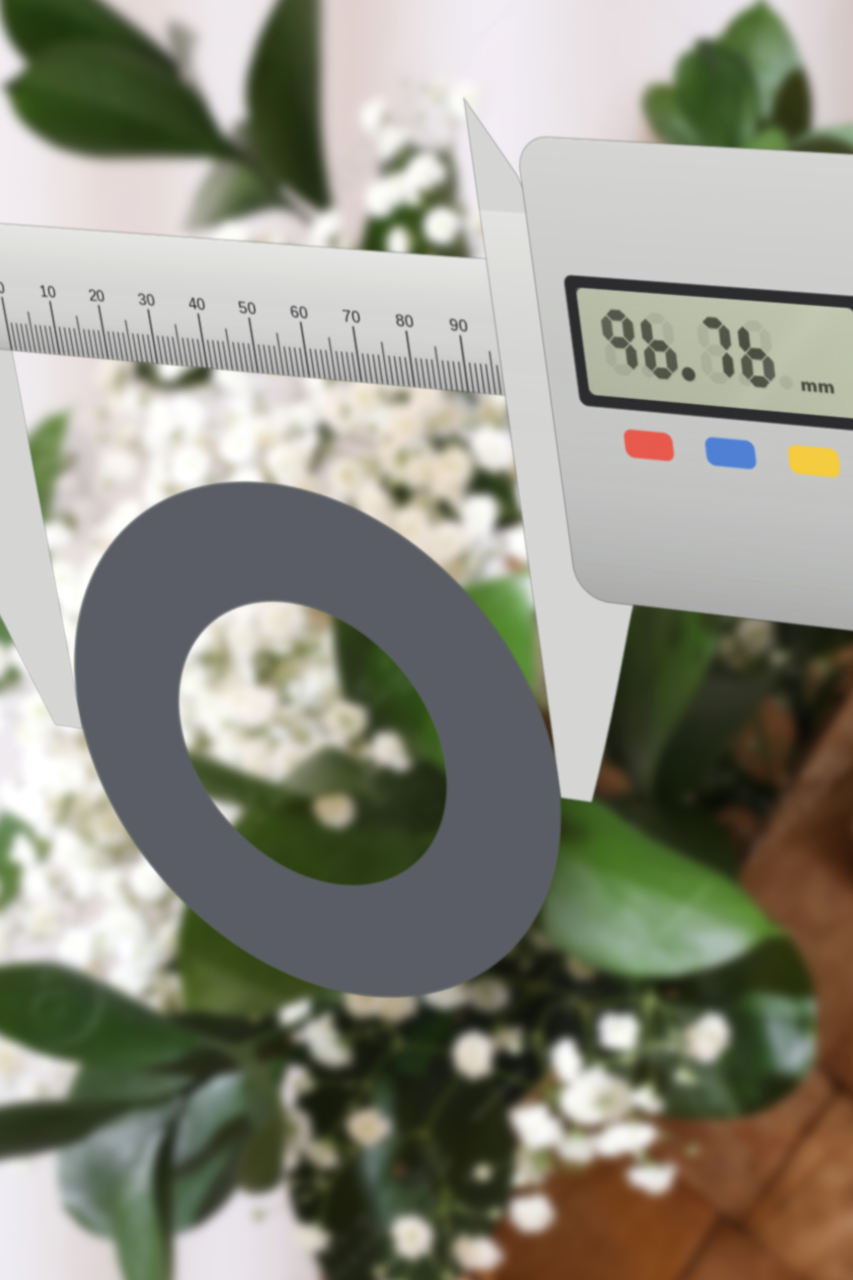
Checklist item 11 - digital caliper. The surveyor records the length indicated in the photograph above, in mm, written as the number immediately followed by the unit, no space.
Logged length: 96.76mm
